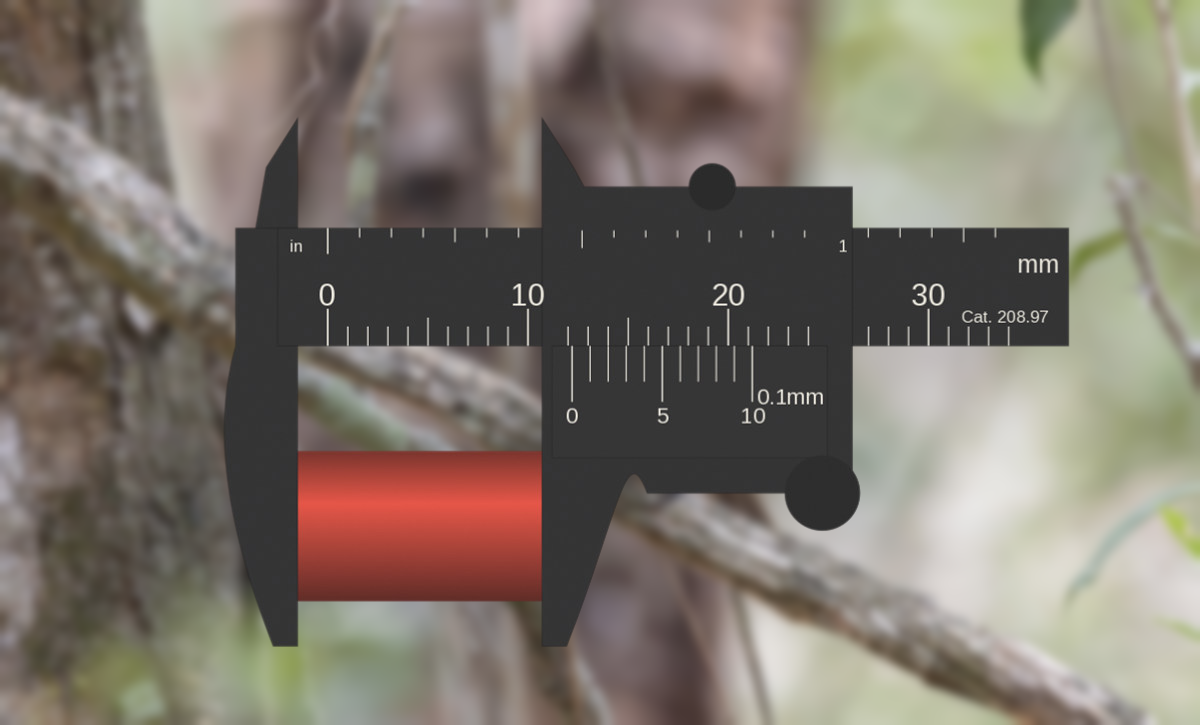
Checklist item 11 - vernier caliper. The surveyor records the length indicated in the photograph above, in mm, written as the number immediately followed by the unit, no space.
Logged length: 12.2mm
